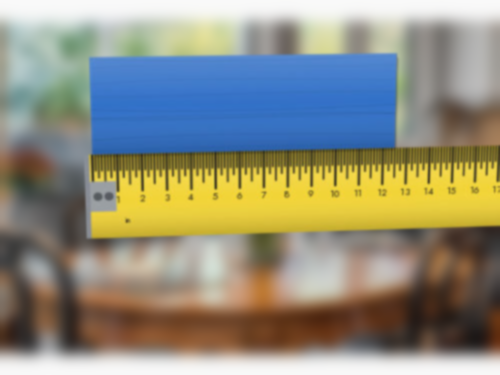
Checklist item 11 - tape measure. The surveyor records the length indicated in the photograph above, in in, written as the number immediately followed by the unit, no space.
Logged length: 12.5in
